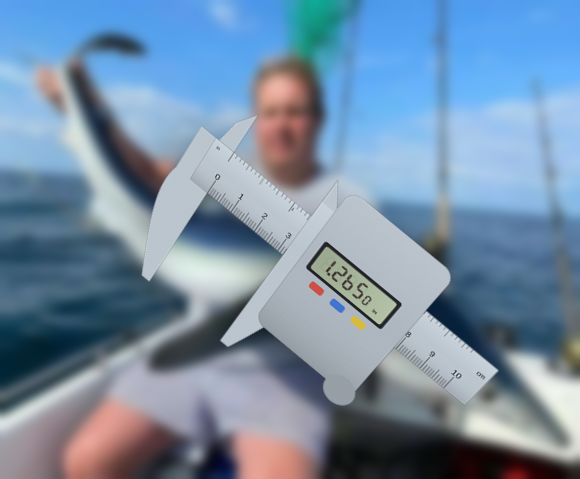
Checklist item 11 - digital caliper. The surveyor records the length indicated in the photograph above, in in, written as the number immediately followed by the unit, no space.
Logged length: 1.2650in
